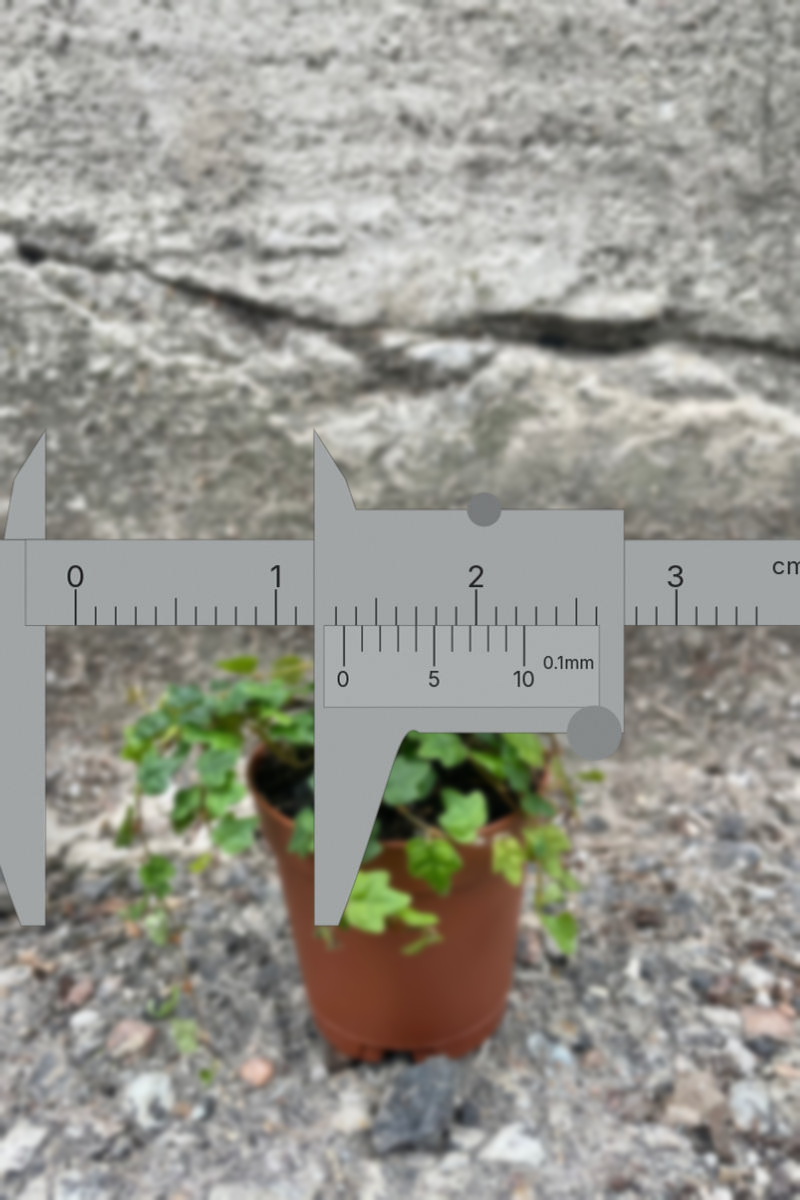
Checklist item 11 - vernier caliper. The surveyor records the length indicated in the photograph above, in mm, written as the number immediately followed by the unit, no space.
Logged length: 13.4mm
